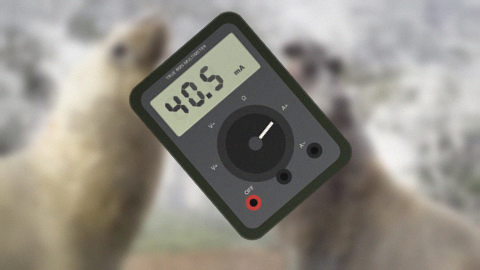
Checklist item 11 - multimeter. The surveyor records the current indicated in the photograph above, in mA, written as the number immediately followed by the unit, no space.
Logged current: 40.5mA
